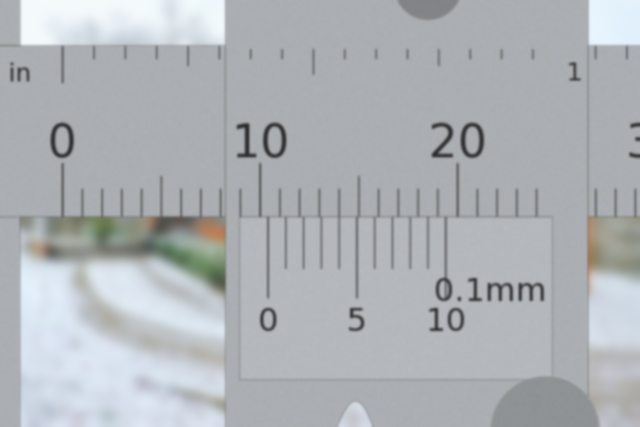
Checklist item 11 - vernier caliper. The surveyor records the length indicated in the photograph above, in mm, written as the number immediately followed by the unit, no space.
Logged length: 10.4mm
